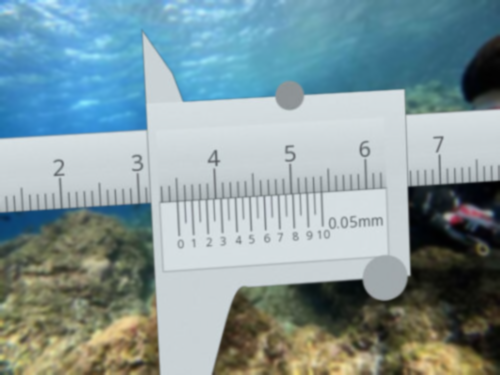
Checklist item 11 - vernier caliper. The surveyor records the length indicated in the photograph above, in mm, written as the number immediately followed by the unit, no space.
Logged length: 35.0mm
